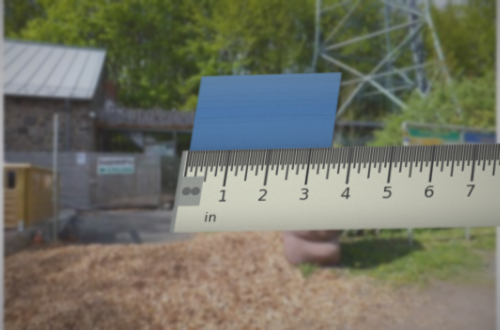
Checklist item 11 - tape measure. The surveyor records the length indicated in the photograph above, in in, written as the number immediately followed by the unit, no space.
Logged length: 3.5in
